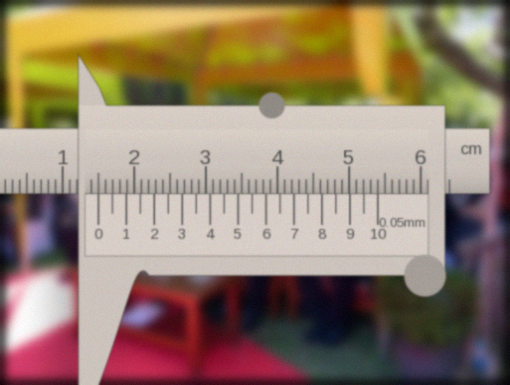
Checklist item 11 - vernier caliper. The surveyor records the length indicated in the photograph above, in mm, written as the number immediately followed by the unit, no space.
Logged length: 15.0mm
